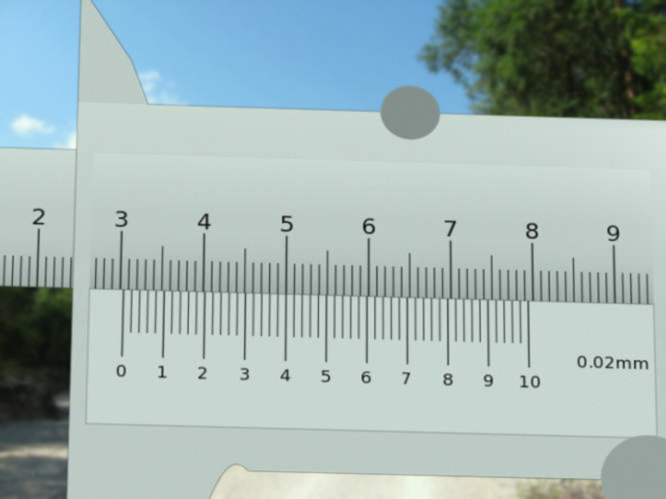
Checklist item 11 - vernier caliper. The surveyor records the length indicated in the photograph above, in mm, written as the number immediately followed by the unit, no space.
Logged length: 30.4mm
